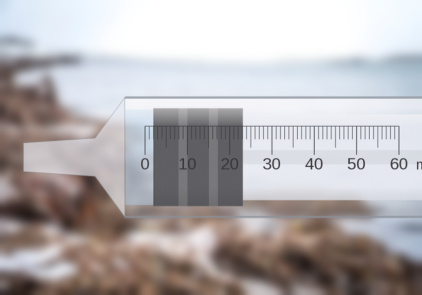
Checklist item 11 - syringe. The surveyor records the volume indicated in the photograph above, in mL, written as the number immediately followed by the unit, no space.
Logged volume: 2mL
